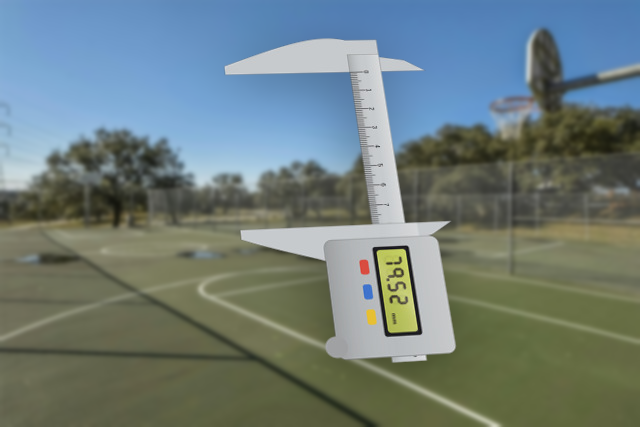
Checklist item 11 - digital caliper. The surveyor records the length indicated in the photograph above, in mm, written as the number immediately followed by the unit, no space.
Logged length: 79.52mm
